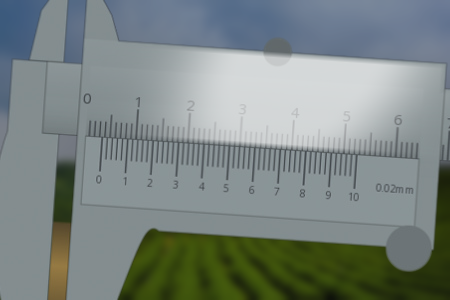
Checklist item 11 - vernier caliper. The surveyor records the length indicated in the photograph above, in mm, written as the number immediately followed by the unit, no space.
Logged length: 3.5mm
